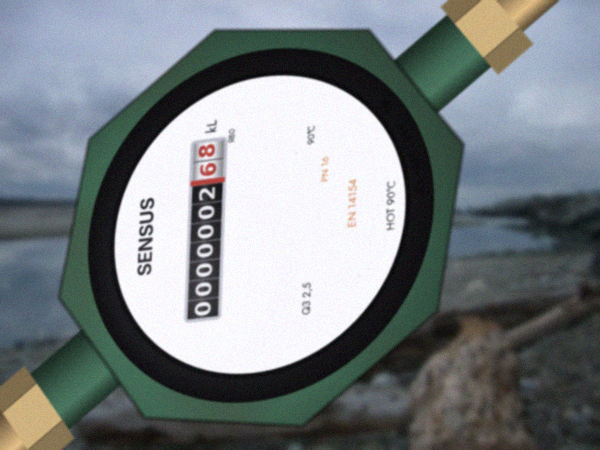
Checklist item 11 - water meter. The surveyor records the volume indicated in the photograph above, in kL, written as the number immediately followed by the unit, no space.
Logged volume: 2.68kL
